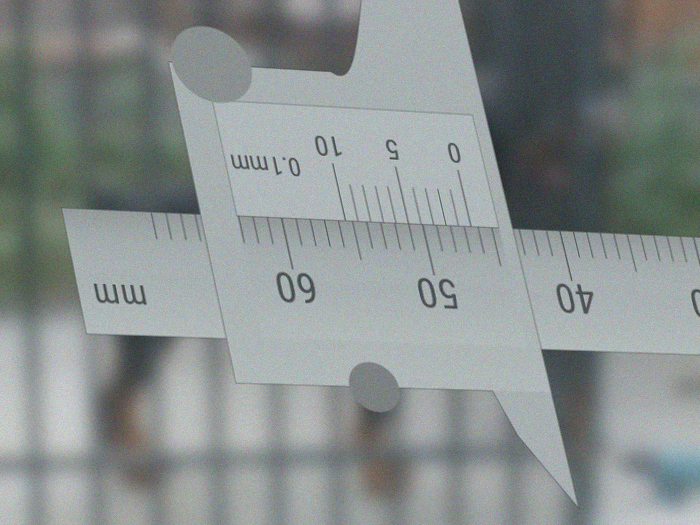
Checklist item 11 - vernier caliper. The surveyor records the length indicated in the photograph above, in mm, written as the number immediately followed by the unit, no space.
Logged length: 46.5mm
